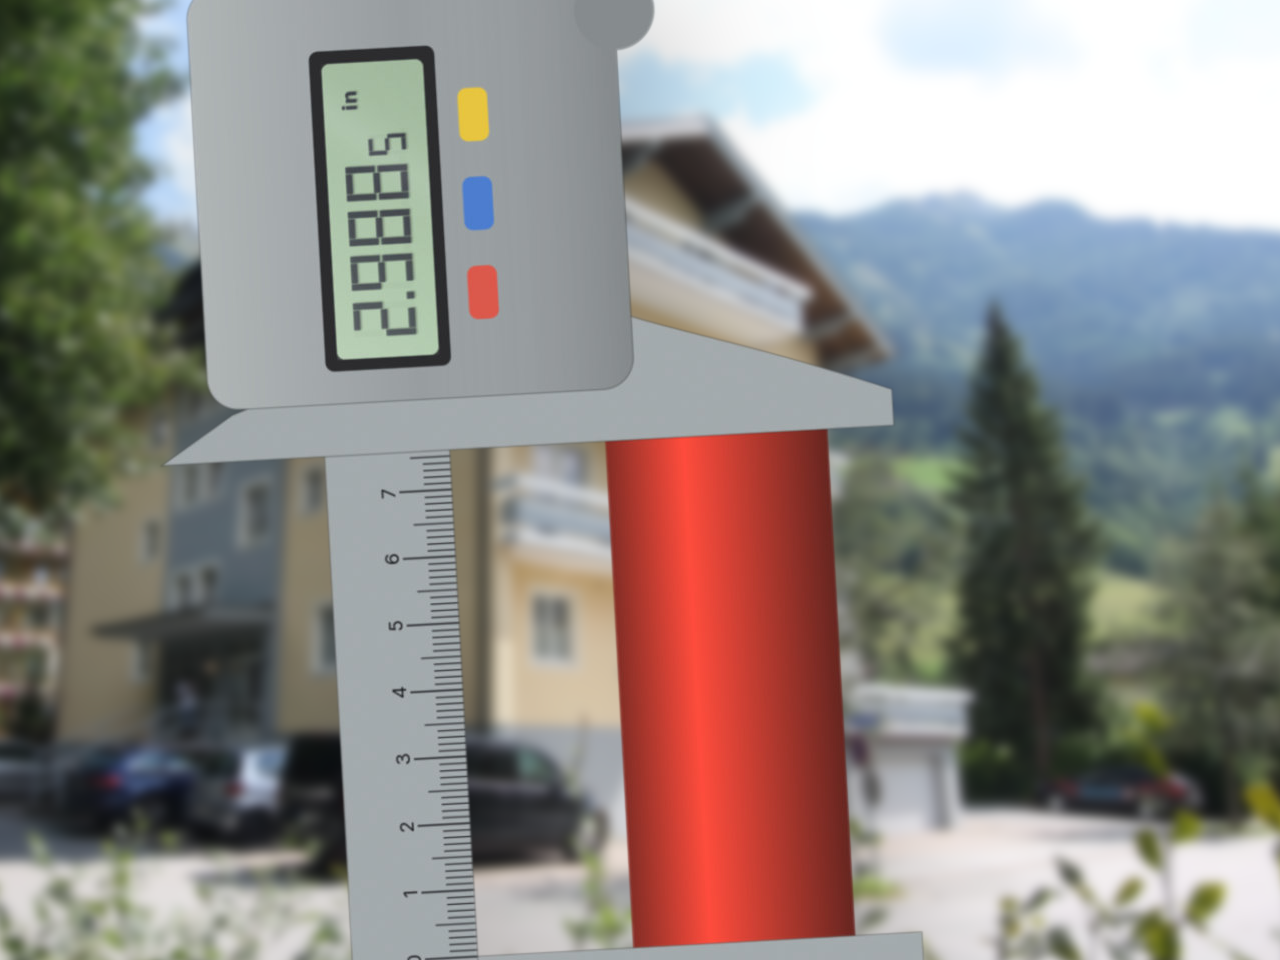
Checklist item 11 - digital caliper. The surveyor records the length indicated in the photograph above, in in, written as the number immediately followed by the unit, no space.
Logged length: 2.9885in
